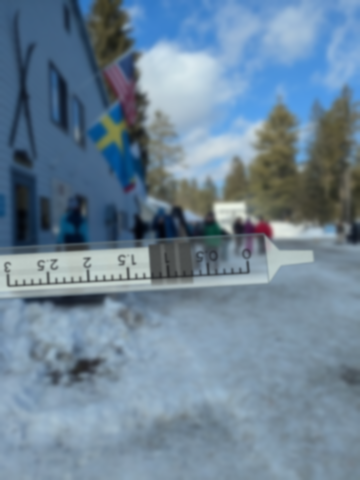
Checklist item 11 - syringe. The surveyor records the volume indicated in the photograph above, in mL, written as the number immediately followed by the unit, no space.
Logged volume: 0.7mL
